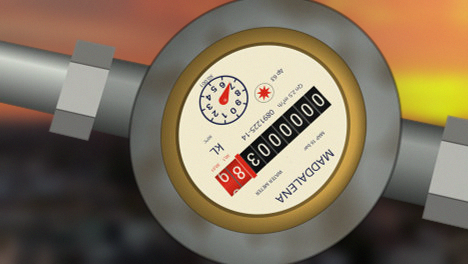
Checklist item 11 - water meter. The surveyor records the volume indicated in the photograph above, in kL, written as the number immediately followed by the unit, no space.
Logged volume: 3.886kL
